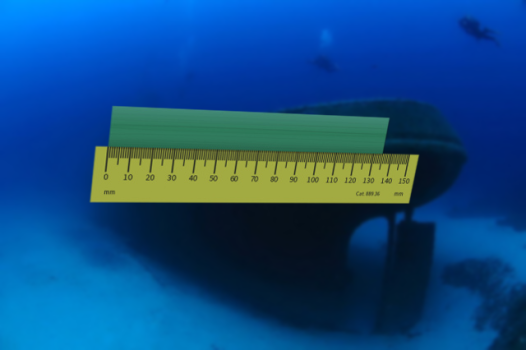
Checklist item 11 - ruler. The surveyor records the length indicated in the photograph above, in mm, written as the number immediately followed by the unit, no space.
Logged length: 135mm
